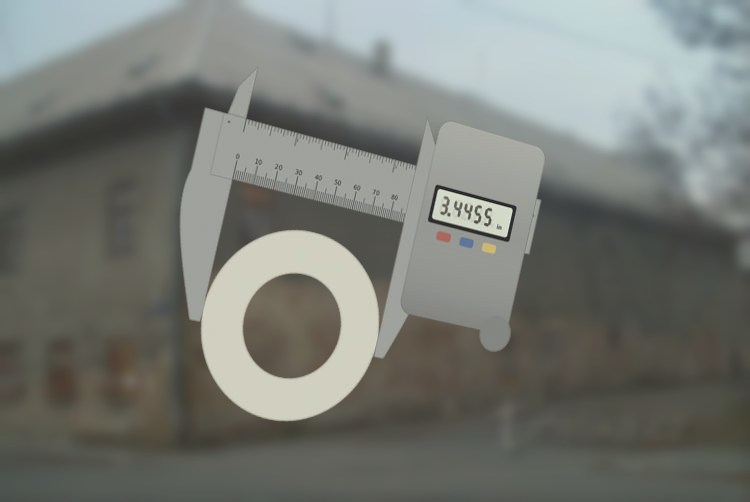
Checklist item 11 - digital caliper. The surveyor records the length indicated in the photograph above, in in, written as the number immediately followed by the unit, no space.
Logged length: 3.4455in
